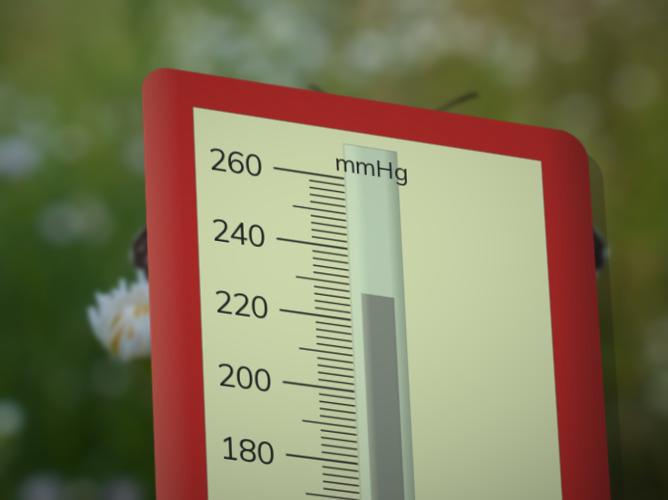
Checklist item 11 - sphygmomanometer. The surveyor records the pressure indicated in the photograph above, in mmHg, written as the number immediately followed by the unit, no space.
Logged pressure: 228mmHg
